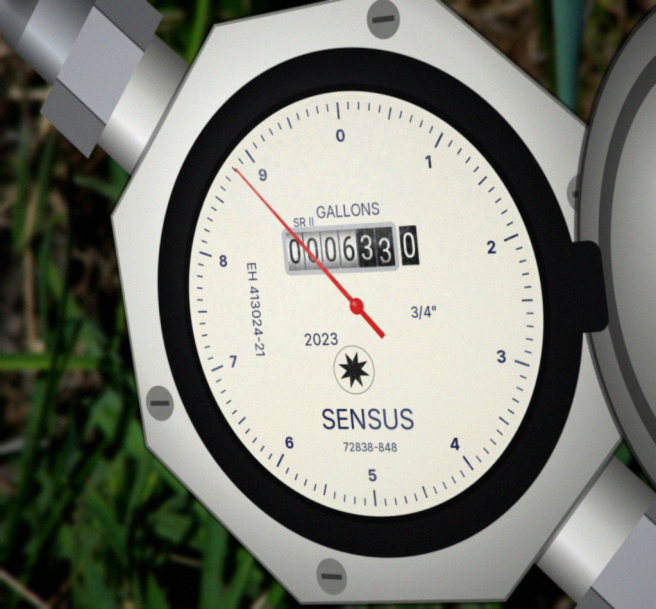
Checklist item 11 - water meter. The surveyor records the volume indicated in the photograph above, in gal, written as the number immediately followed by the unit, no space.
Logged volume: 6328.8gal
